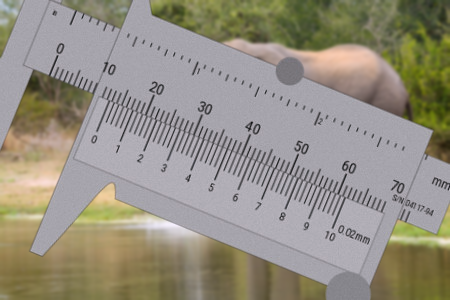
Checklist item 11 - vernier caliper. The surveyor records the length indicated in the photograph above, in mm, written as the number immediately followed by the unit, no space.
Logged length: 12.5mm
